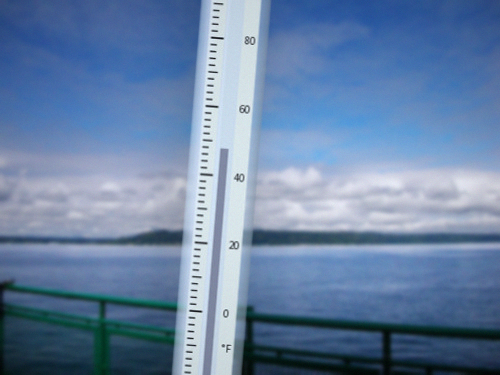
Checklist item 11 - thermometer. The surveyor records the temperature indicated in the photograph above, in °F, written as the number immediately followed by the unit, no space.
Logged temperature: 48°F
